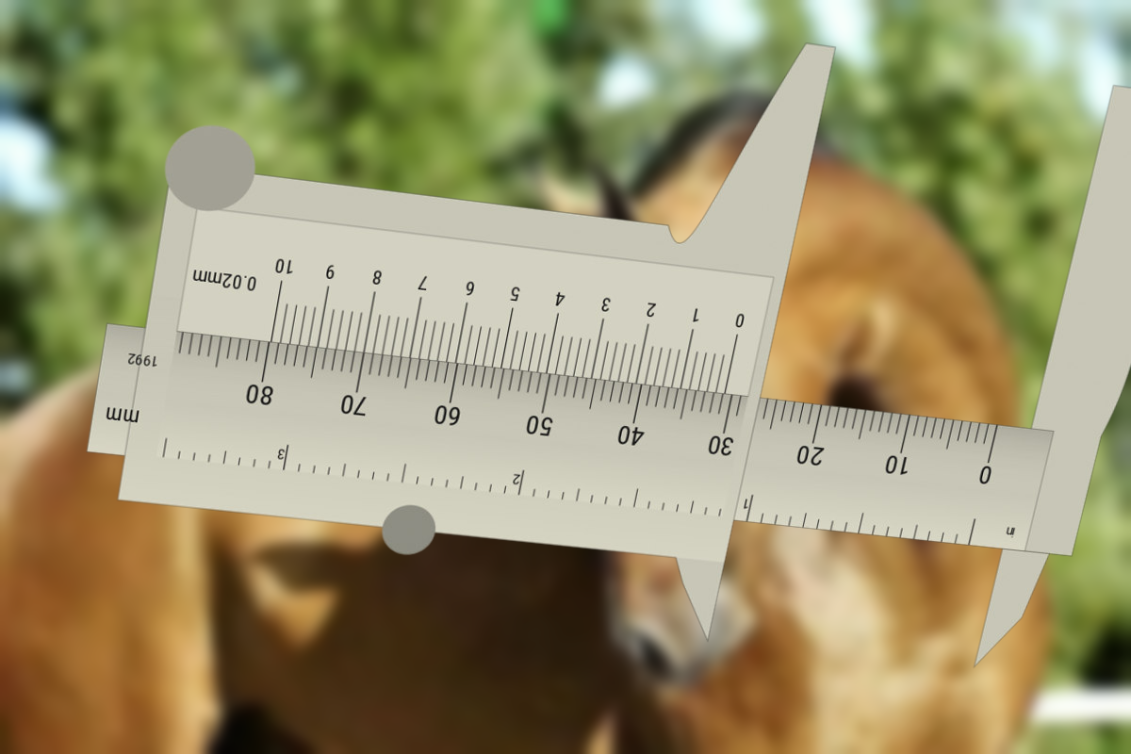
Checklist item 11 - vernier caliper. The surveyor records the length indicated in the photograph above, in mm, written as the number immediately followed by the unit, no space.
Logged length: 30.8mm
